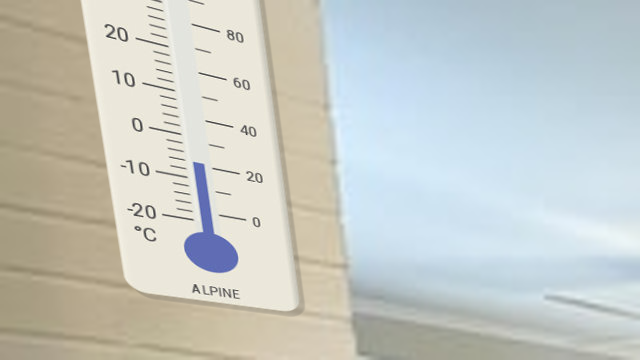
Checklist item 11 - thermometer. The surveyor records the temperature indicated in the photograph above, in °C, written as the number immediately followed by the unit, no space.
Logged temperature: -6°C
